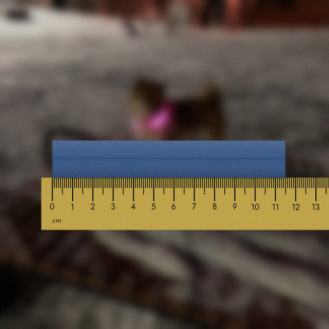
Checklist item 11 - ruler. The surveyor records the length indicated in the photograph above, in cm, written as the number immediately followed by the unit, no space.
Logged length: 11.5cm
